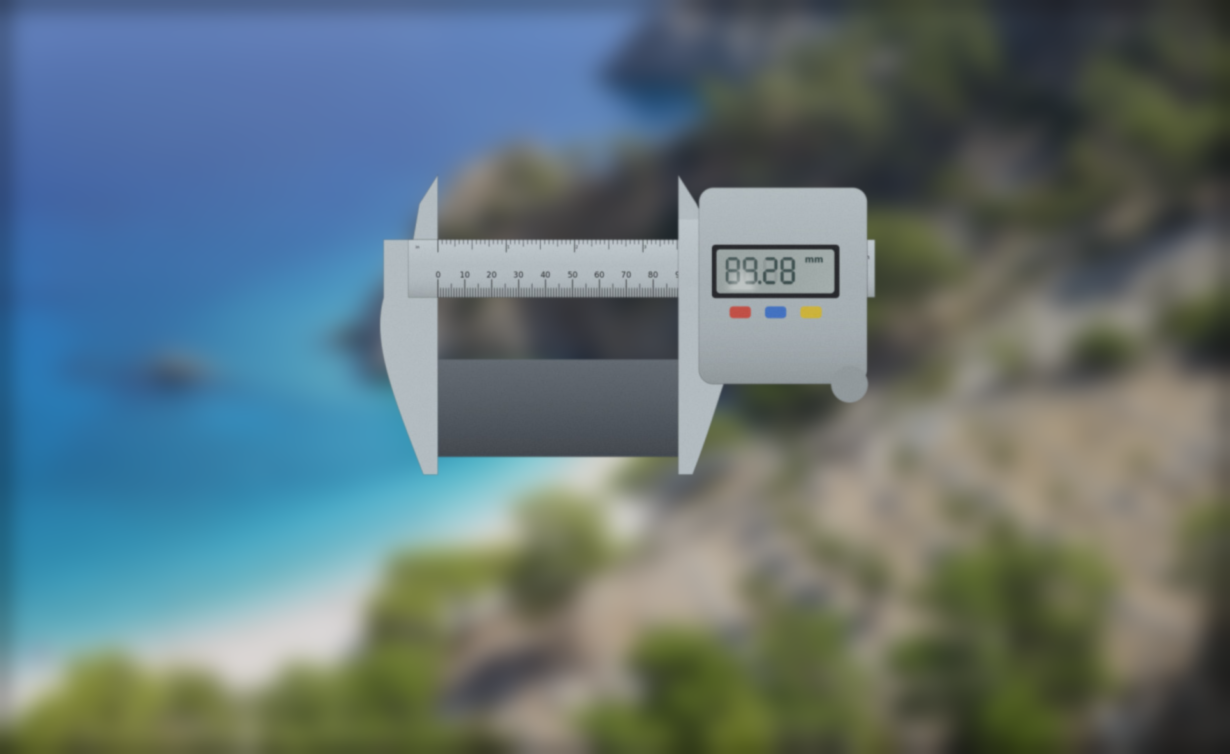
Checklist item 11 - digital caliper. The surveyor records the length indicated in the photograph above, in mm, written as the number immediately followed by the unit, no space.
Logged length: 89.28mm
